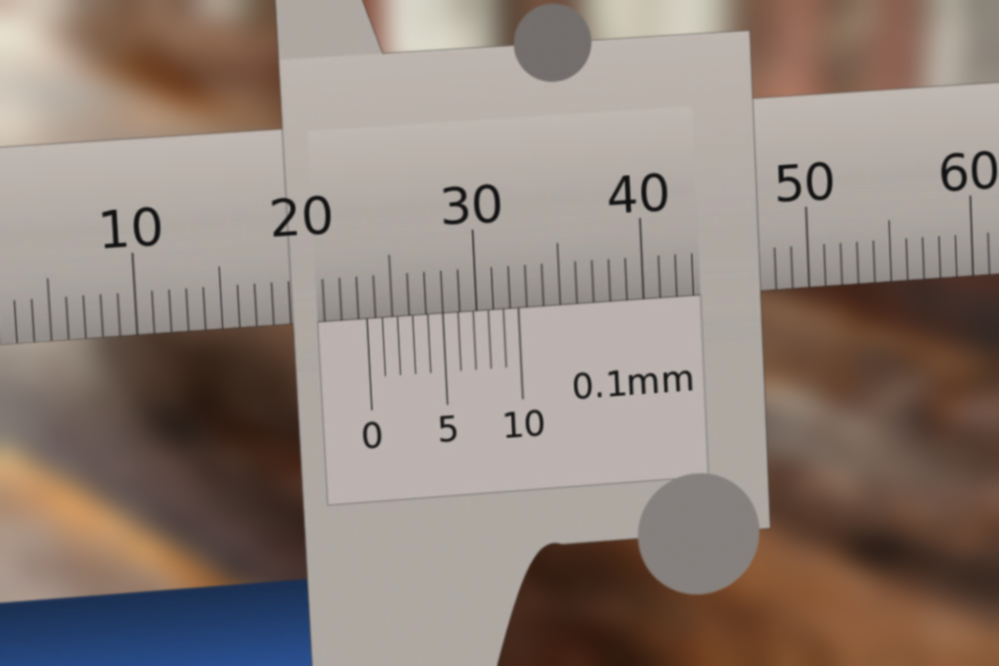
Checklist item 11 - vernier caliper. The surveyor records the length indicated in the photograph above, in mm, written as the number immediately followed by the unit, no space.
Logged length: 23.5mm
